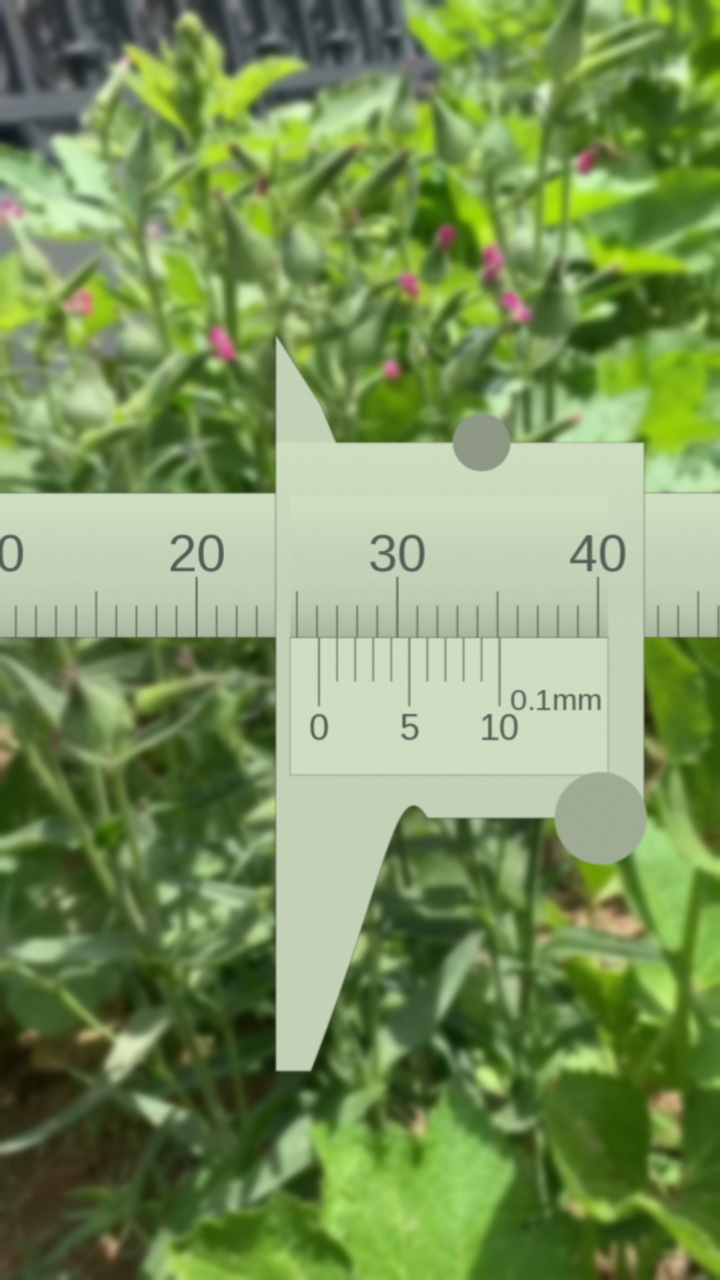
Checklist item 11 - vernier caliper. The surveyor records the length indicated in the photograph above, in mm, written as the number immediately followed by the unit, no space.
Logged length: 26.1mm
